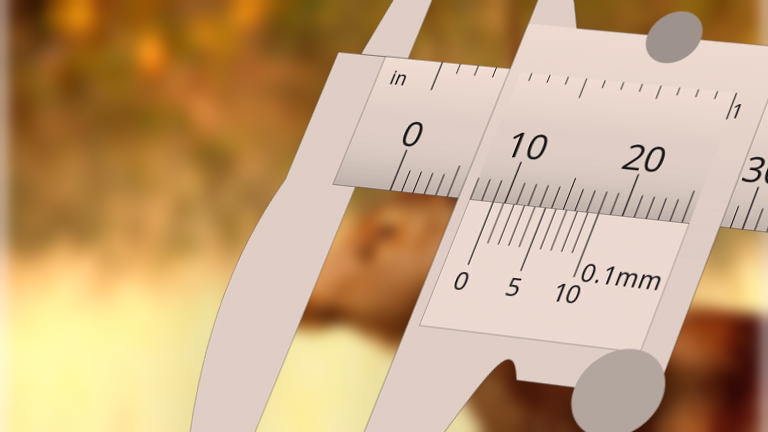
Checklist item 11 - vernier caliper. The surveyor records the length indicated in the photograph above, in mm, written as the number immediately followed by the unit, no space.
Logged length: 9.0mm
